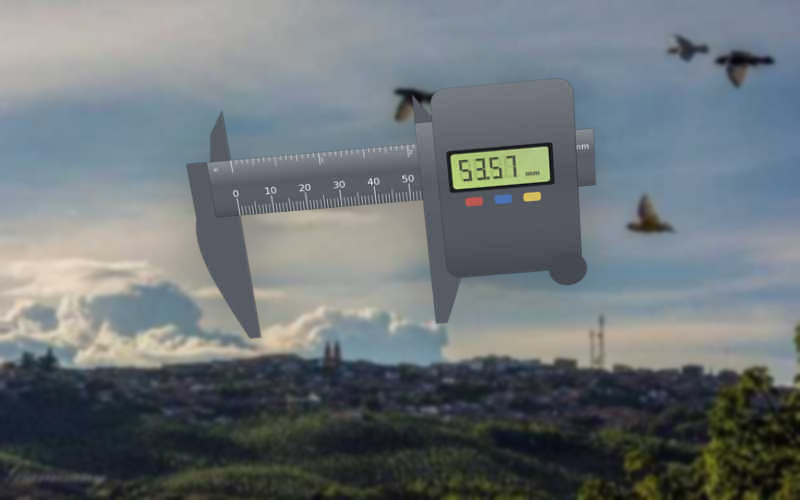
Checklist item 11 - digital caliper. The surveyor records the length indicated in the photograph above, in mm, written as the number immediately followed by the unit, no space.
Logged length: 53.57mm
